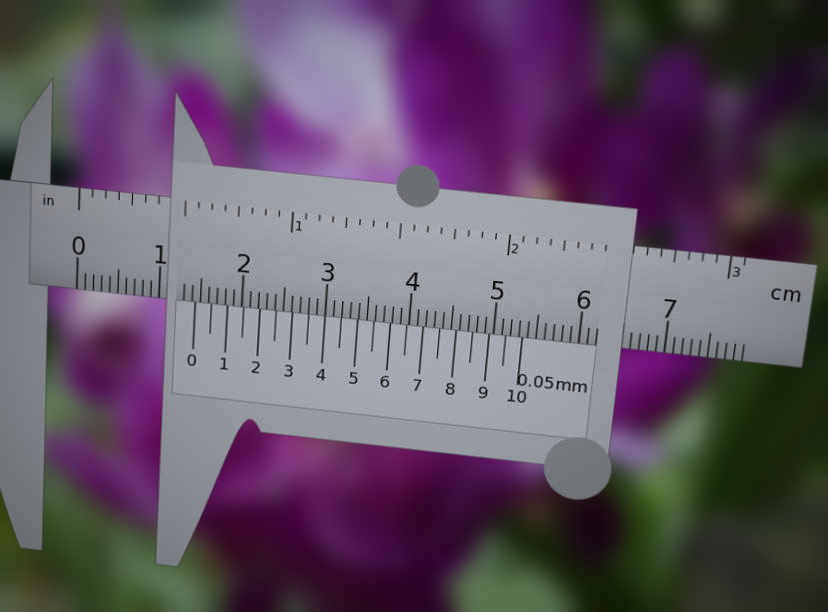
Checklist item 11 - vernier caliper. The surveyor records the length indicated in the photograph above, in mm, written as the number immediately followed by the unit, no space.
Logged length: 14.4mm
